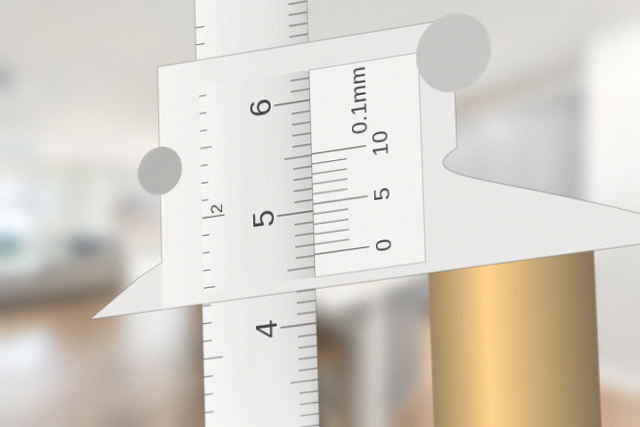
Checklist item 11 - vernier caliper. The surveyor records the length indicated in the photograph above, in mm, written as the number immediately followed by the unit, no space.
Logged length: 46.1mm
